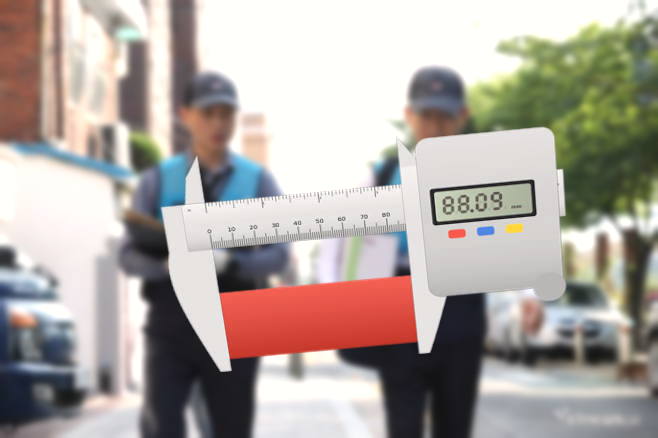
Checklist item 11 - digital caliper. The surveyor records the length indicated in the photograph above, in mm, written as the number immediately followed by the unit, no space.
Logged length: 88.09mm
